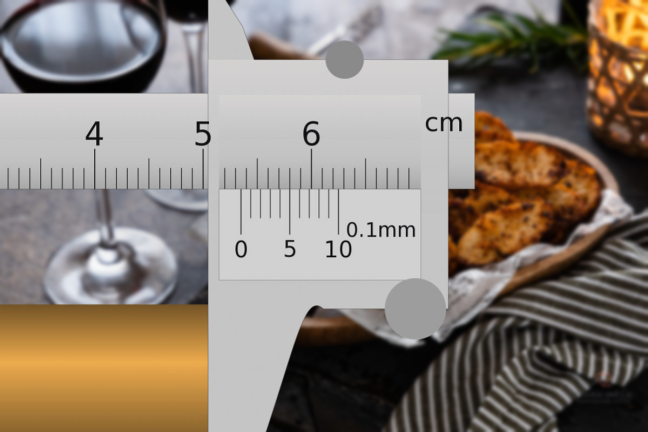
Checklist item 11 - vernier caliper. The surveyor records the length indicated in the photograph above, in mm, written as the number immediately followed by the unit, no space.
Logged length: 53.5mm
